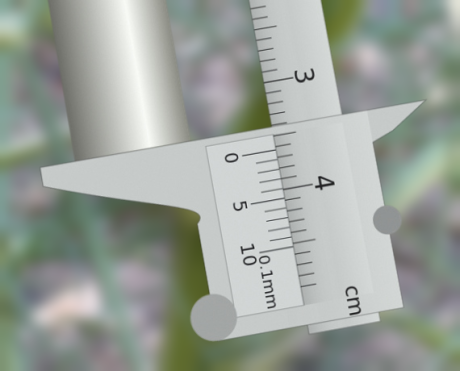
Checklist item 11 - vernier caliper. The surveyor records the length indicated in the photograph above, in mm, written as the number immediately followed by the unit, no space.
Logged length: 36.3mm
